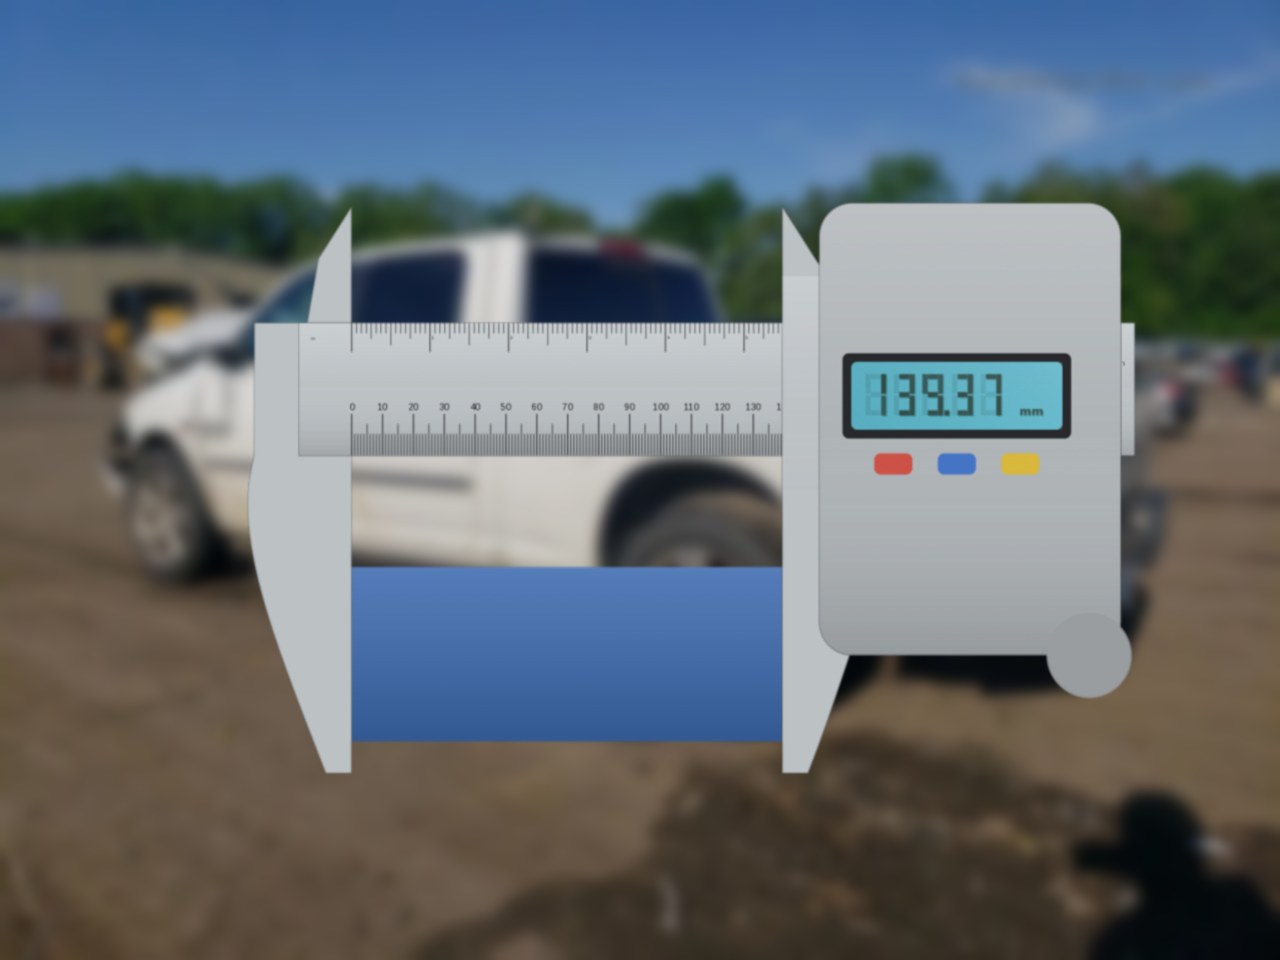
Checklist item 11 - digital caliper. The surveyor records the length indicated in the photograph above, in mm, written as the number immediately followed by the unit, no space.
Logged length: 139.37mm
